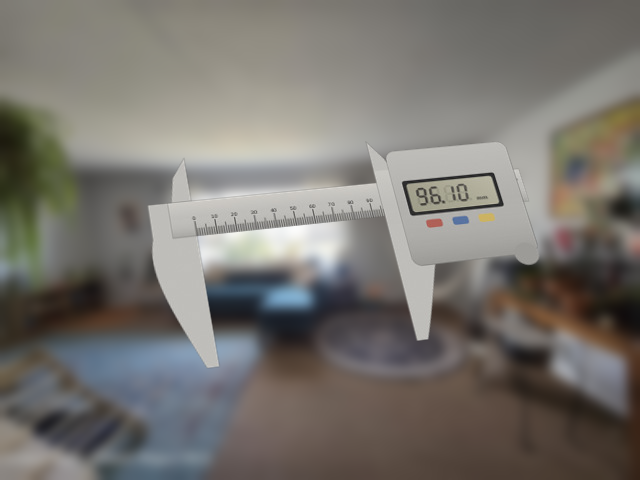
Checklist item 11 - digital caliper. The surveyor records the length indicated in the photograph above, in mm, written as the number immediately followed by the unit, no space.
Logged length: 96.10mm
